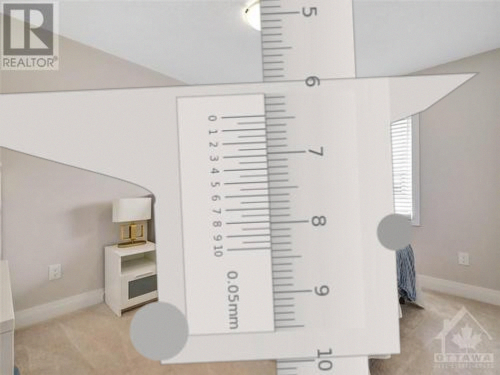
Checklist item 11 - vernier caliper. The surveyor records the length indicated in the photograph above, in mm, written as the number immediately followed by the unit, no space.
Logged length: 64.6mm
